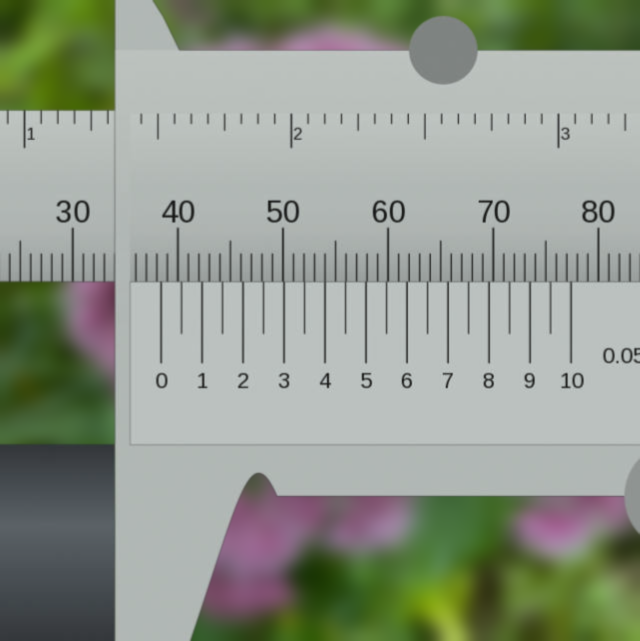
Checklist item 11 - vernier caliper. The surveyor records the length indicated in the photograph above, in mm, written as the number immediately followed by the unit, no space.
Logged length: 38.4mm
